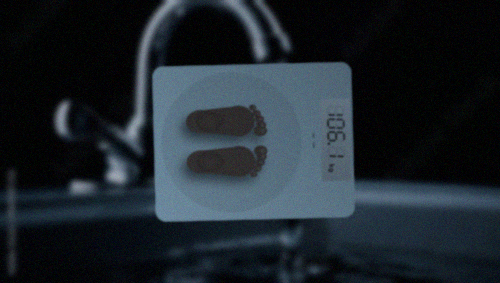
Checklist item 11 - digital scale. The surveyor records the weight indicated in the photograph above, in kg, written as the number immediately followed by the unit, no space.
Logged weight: 106.1kg
